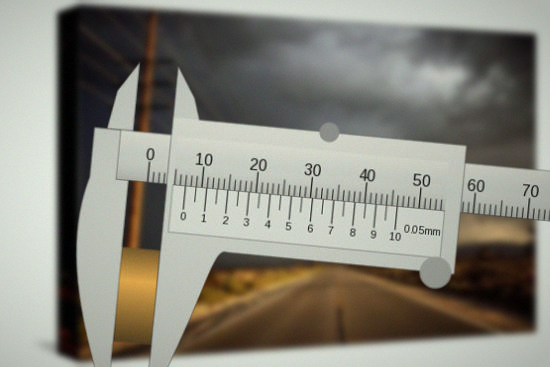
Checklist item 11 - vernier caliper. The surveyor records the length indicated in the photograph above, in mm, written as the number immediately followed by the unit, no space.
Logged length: 7.0mm
